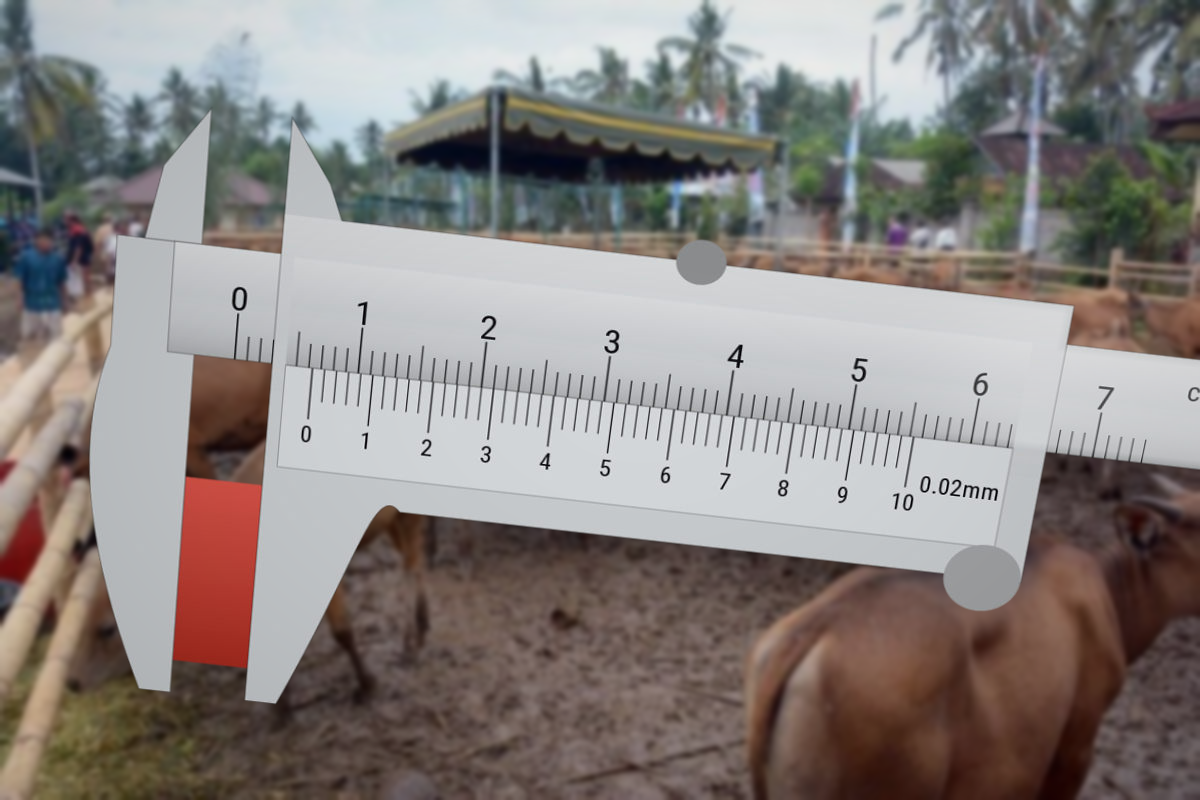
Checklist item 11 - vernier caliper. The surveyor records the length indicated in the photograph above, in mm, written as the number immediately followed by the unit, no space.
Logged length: 6.3mm
